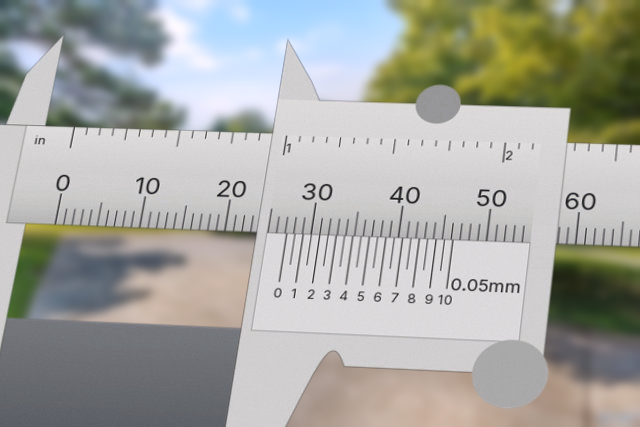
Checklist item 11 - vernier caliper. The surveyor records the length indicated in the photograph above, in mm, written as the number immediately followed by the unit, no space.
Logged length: 27.2mm
